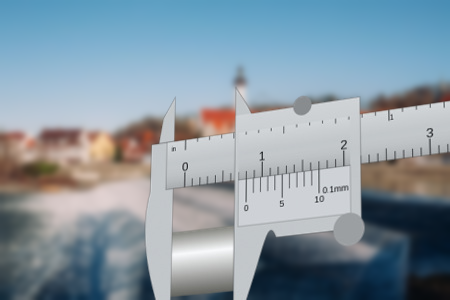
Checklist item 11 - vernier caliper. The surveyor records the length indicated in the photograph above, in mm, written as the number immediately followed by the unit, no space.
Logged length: 8.0mm
